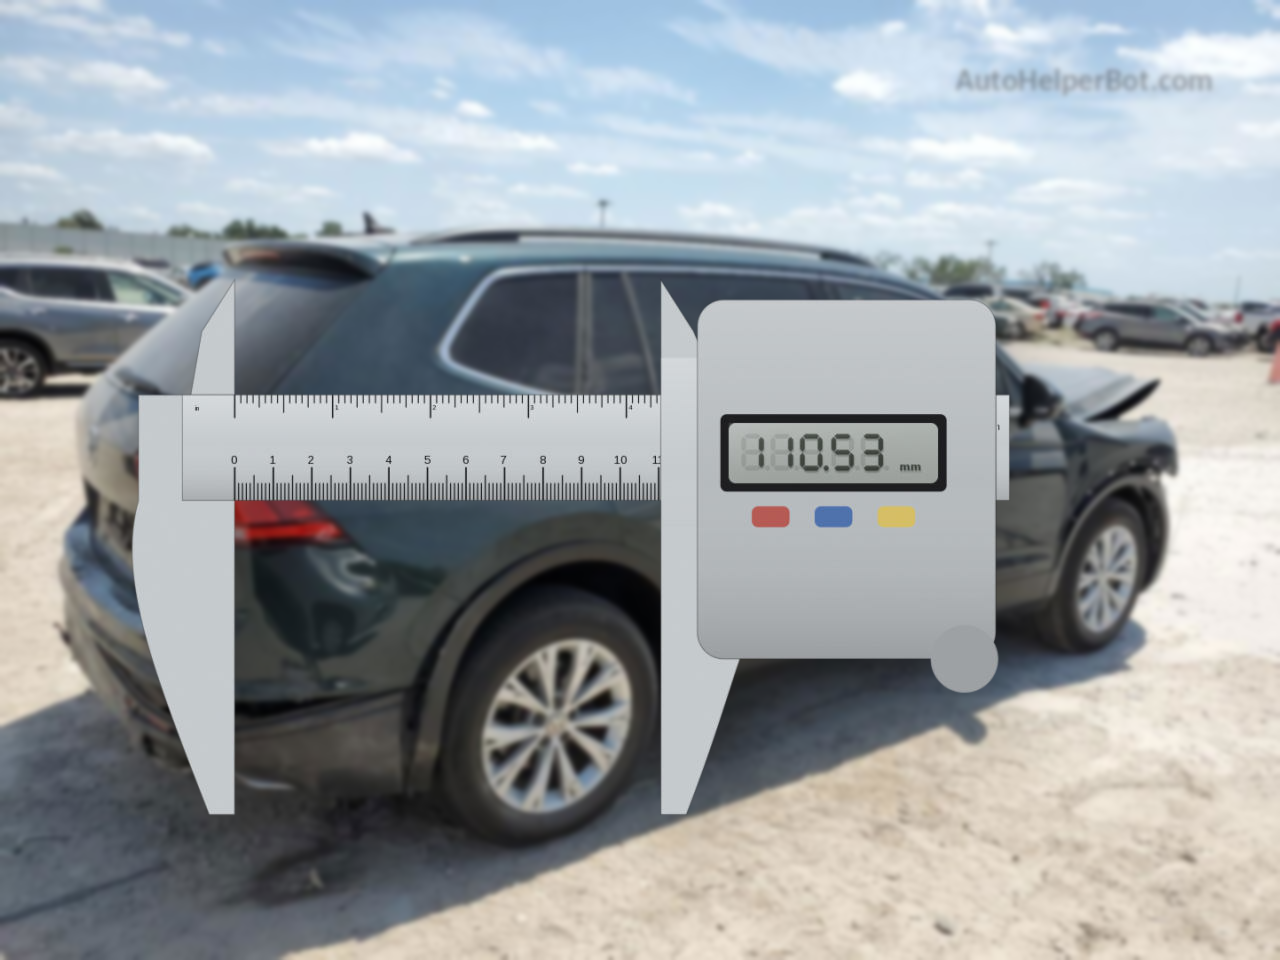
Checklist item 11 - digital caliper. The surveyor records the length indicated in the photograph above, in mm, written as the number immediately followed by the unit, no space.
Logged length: 110.53mm
